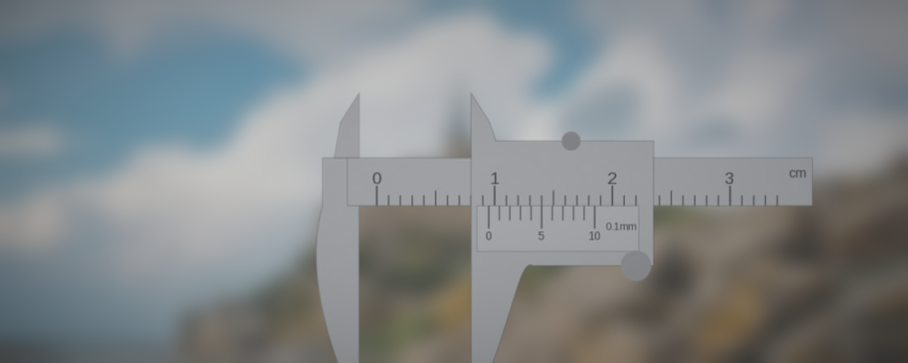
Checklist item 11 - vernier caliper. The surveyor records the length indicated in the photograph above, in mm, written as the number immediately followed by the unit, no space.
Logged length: 9.5mm
